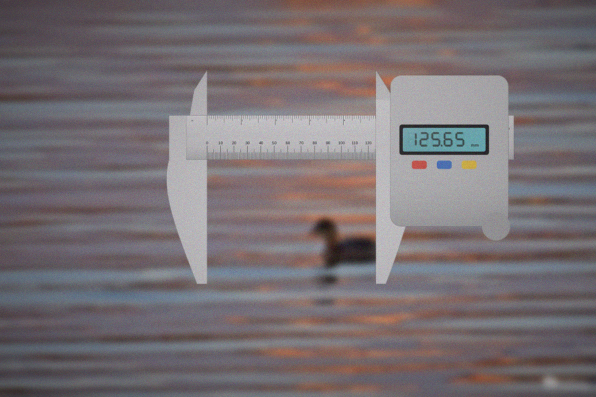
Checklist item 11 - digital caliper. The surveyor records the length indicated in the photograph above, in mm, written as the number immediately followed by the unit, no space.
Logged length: 125.65mm
